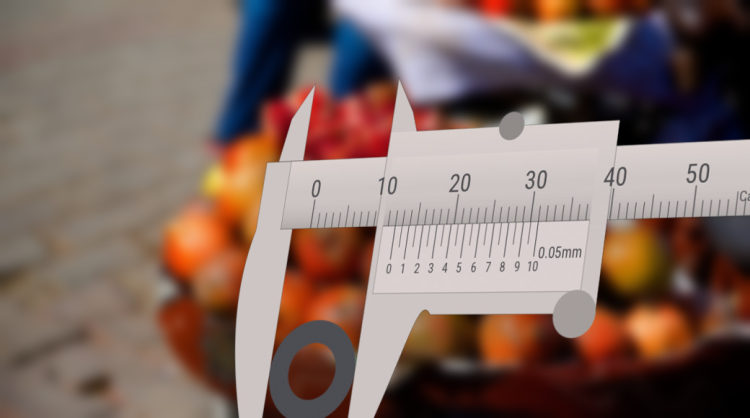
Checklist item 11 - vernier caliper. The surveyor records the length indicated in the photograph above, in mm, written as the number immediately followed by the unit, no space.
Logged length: 12.0mm
